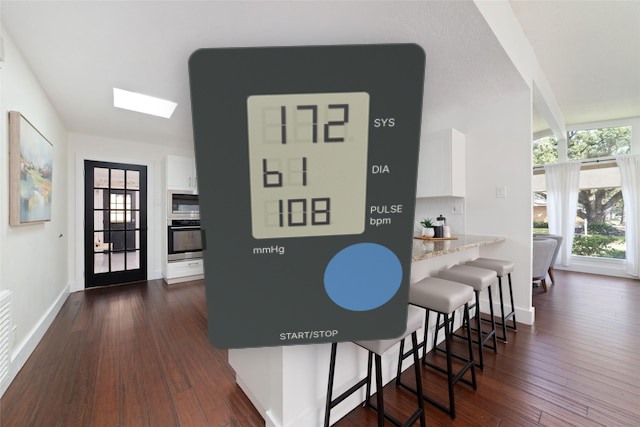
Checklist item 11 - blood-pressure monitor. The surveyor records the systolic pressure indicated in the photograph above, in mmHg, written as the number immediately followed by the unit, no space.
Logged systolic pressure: 172mmHg
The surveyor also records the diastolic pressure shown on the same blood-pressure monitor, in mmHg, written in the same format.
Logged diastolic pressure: 61mmHg
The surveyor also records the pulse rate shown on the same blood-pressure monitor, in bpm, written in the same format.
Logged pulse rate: 108bpm
